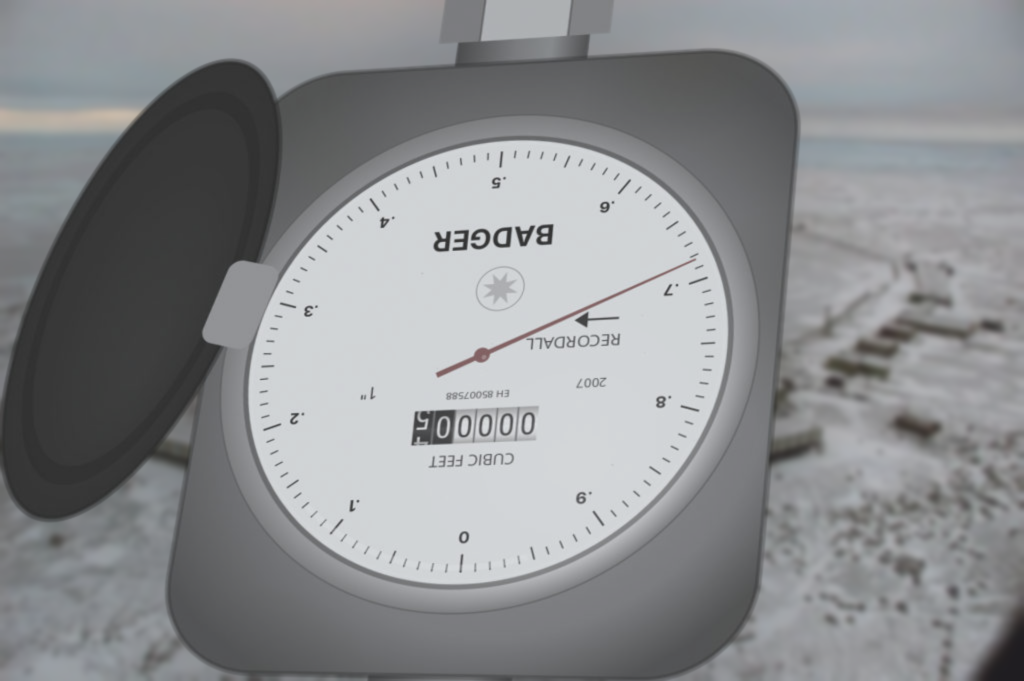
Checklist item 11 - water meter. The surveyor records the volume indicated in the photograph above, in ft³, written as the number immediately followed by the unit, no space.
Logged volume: 4.68ft³
